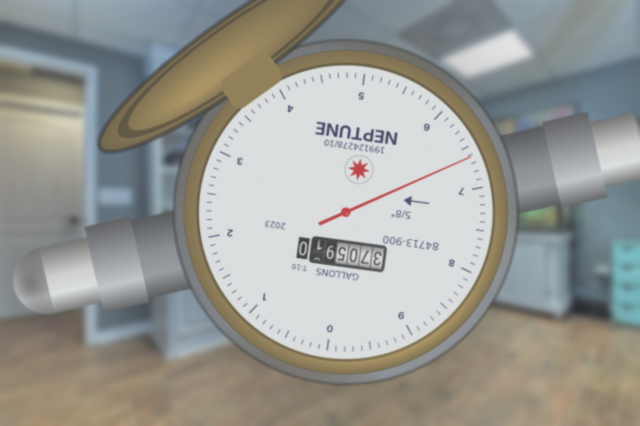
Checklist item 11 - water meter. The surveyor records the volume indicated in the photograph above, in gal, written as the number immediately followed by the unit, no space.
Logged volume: 3705906.6gal
